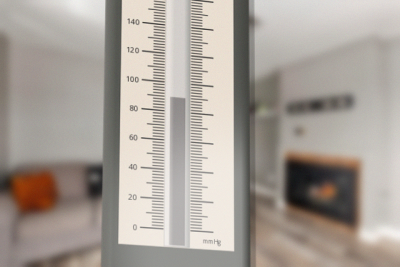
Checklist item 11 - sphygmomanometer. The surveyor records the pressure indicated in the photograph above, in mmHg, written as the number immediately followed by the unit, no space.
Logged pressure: 90mmHg
